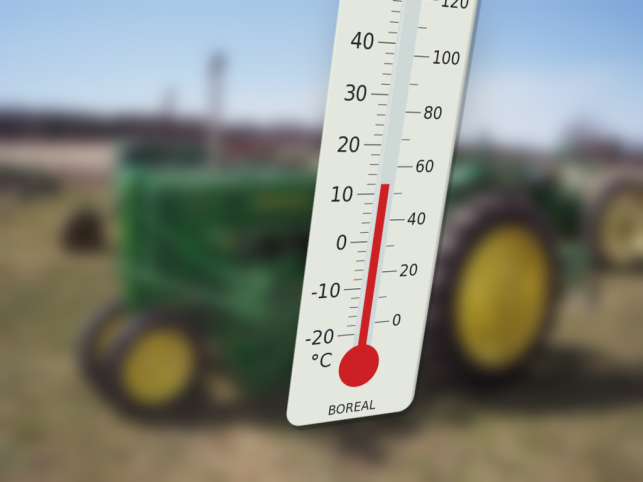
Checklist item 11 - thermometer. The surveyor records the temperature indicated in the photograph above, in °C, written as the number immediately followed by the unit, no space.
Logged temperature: 12°C
